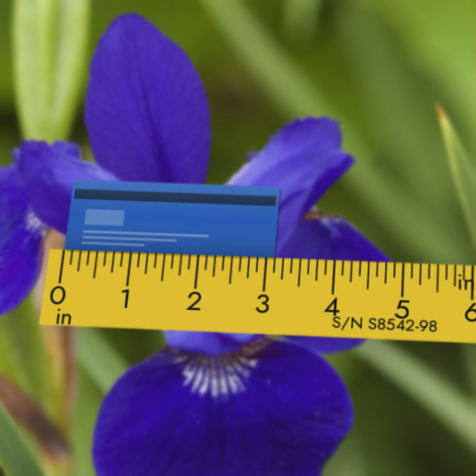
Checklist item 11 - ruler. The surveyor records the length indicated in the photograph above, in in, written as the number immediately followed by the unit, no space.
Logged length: 3.125in
